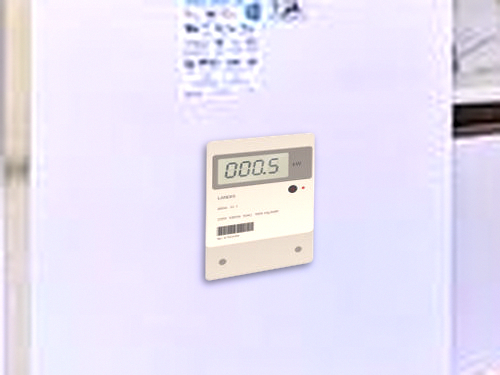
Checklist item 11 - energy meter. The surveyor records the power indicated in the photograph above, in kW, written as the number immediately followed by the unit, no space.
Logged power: 0.5kW
